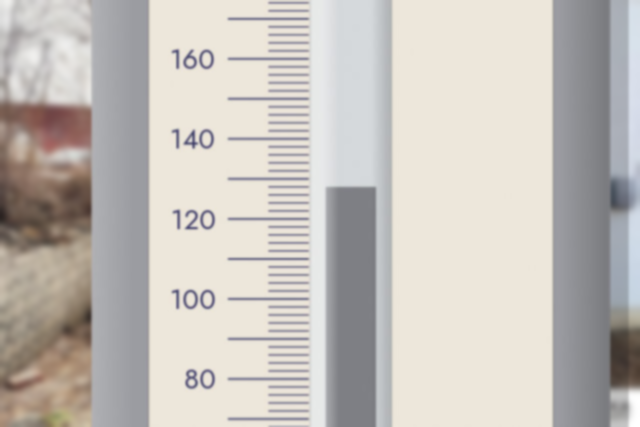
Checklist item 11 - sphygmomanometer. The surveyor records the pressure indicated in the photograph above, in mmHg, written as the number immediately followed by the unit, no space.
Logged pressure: 128mmHg
